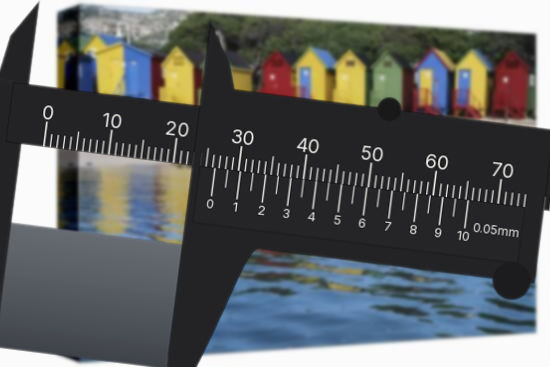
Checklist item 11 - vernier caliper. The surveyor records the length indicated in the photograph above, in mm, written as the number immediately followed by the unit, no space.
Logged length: 26.4mm
